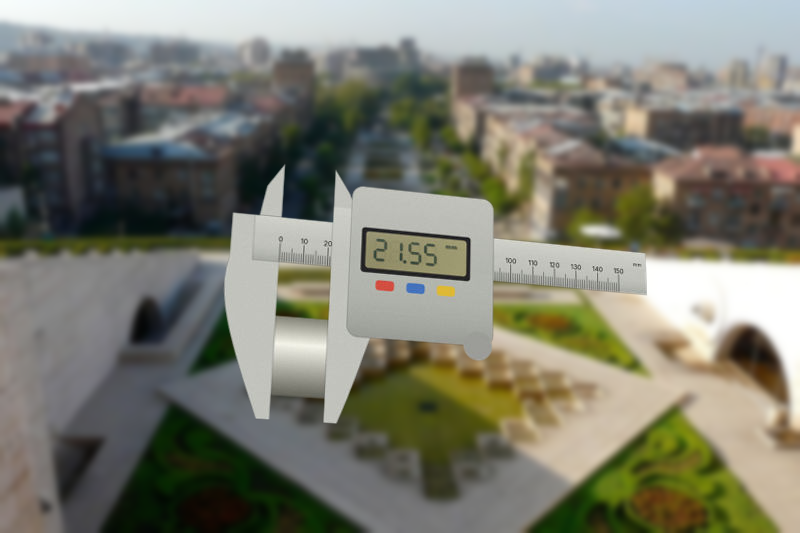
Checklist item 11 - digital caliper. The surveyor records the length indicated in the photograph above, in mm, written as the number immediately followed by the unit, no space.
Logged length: 21.55mm
